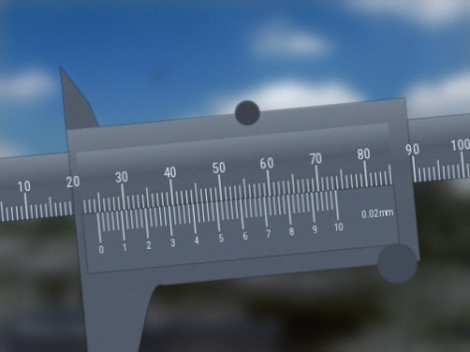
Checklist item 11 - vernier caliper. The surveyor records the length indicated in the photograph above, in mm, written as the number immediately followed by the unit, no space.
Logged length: 24.5mm
